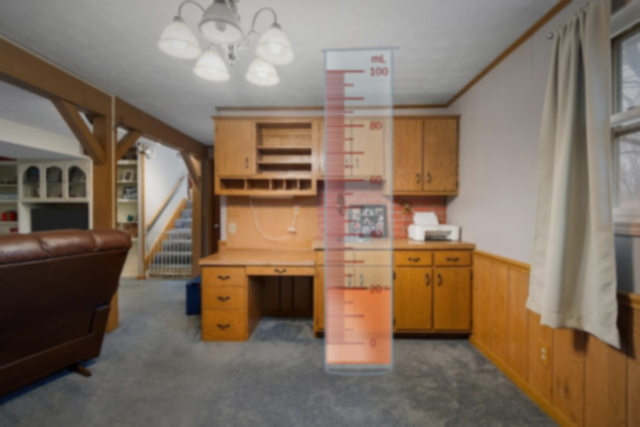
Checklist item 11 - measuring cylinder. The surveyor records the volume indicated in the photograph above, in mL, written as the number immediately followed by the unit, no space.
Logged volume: 20mL
